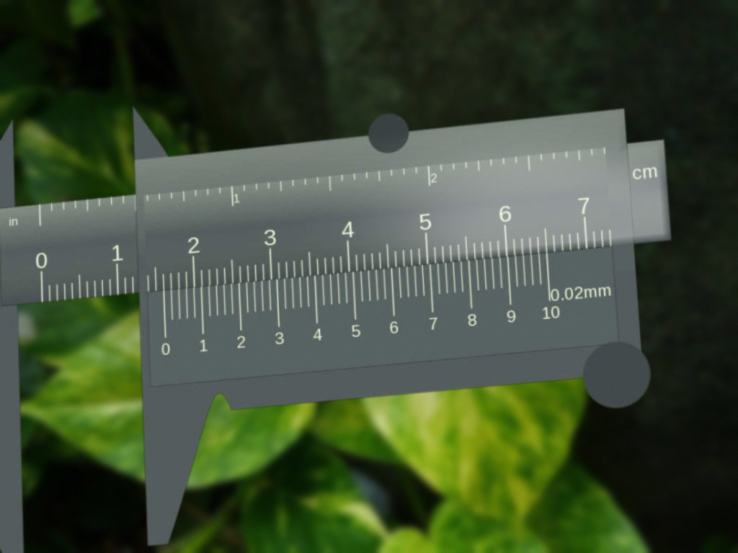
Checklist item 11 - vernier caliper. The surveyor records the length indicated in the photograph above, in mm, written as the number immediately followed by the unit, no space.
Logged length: 16.0mm
